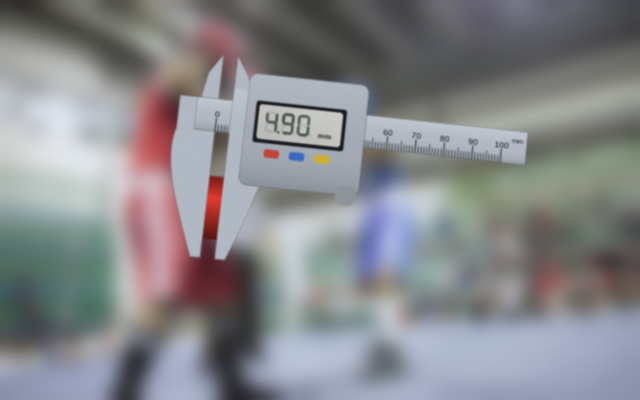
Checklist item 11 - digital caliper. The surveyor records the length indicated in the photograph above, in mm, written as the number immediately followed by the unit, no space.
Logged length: 4.90mm
